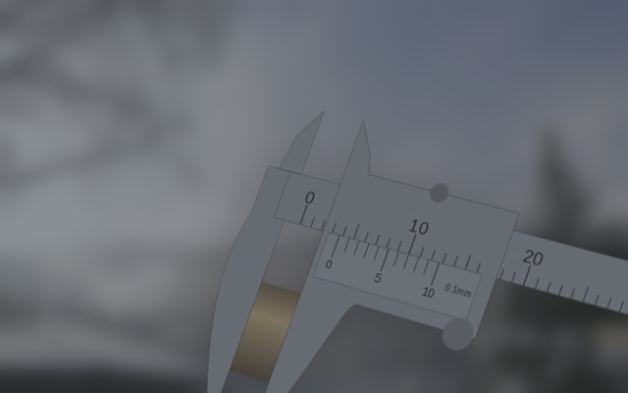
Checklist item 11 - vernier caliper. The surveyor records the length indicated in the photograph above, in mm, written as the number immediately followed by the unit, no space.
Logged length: 3.7mm
